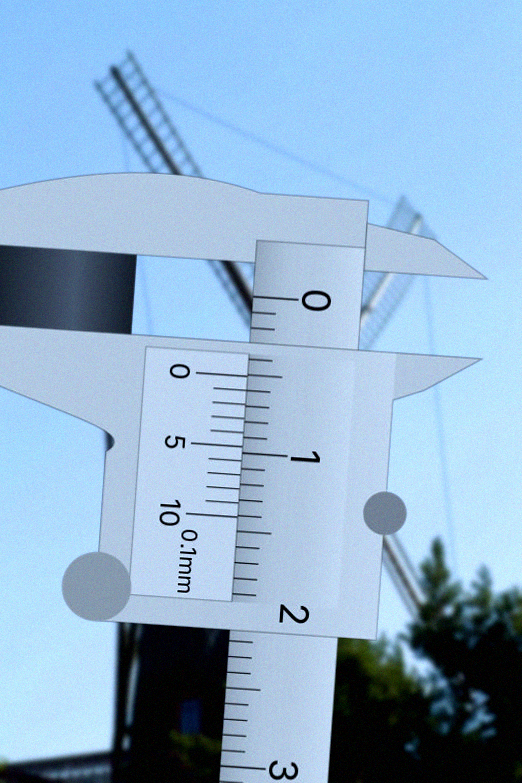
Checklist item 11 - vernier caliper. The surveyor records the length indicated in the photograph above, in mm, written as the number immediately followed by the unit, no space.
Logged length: 5.1mm
